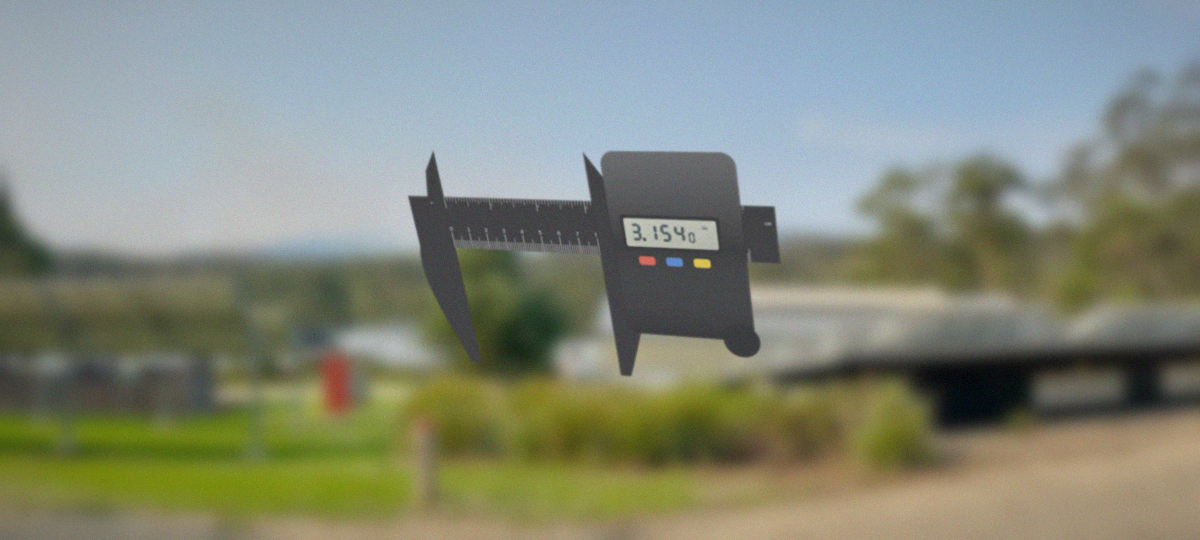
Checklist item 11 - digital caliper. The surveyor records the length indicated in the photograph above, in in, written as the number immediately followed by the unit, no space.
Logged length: 3.1540in
